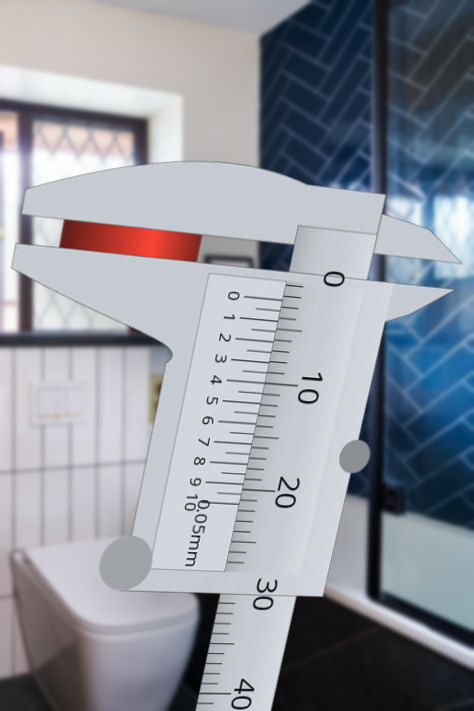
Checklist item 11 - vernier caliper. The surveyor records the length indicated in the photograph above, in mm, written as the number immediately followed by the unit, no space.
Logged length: 2.4mm
